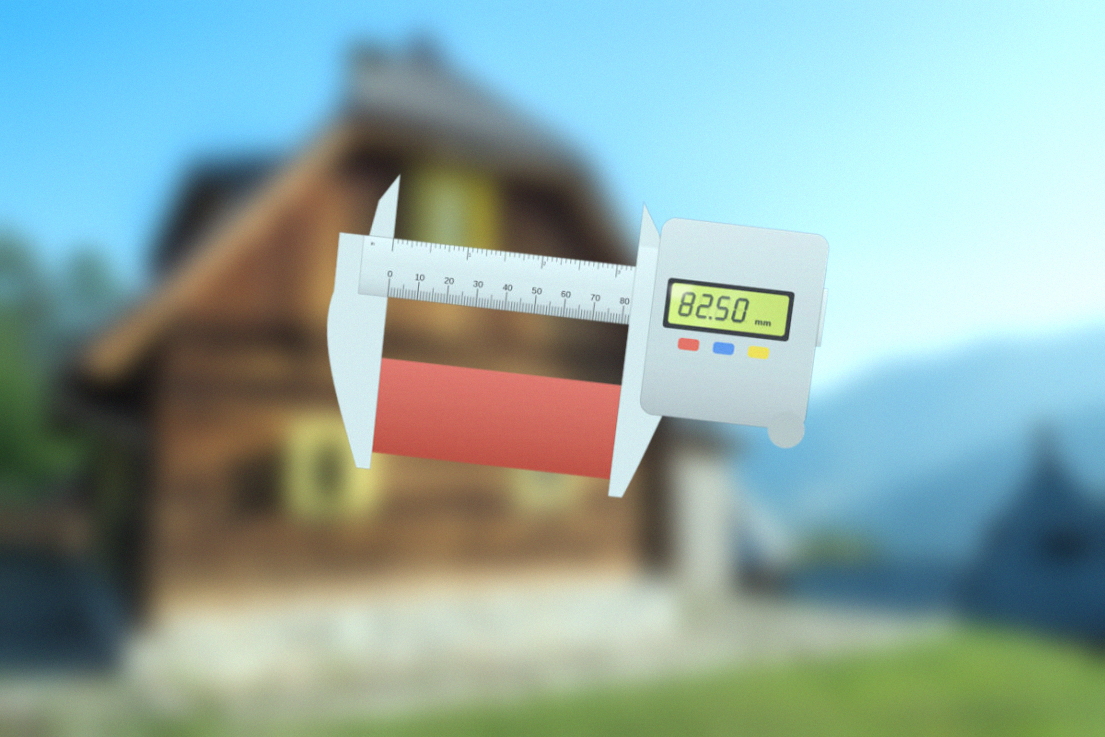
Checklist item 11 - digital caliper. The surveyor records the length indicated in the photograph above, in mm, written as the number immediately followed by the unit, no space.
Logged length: 82.50mm
